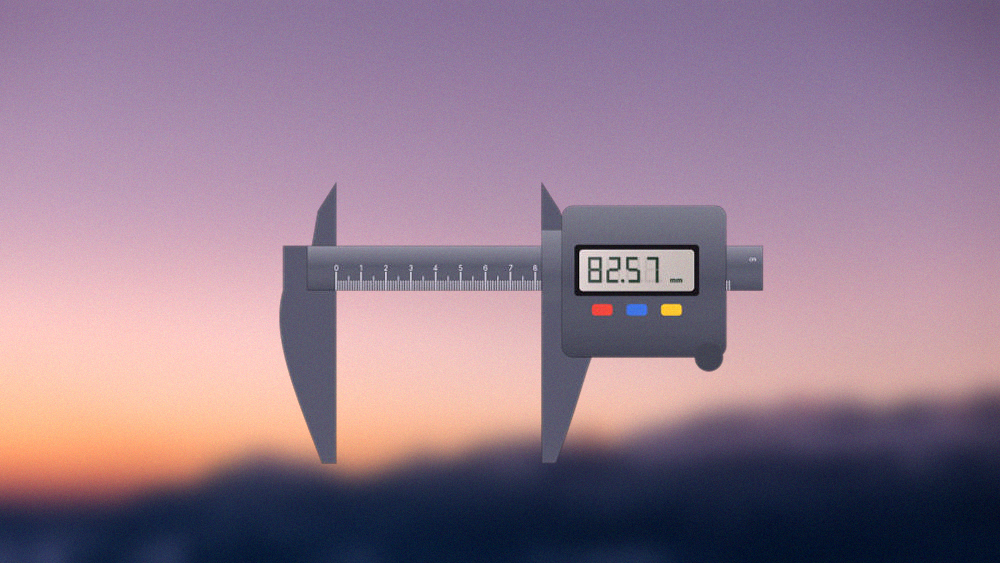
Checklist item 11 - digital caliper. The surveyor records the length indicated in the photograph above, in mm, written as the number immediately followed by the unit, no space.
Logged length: 82.57mm
